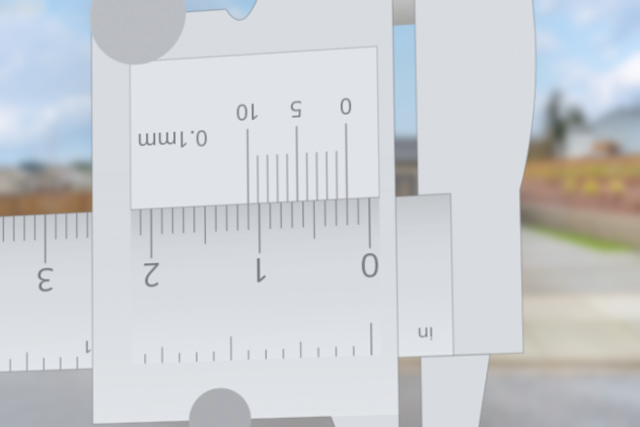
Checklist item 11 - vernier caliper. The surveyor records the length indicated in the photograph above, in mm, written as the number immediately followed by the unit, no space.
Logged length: 2.0mm
